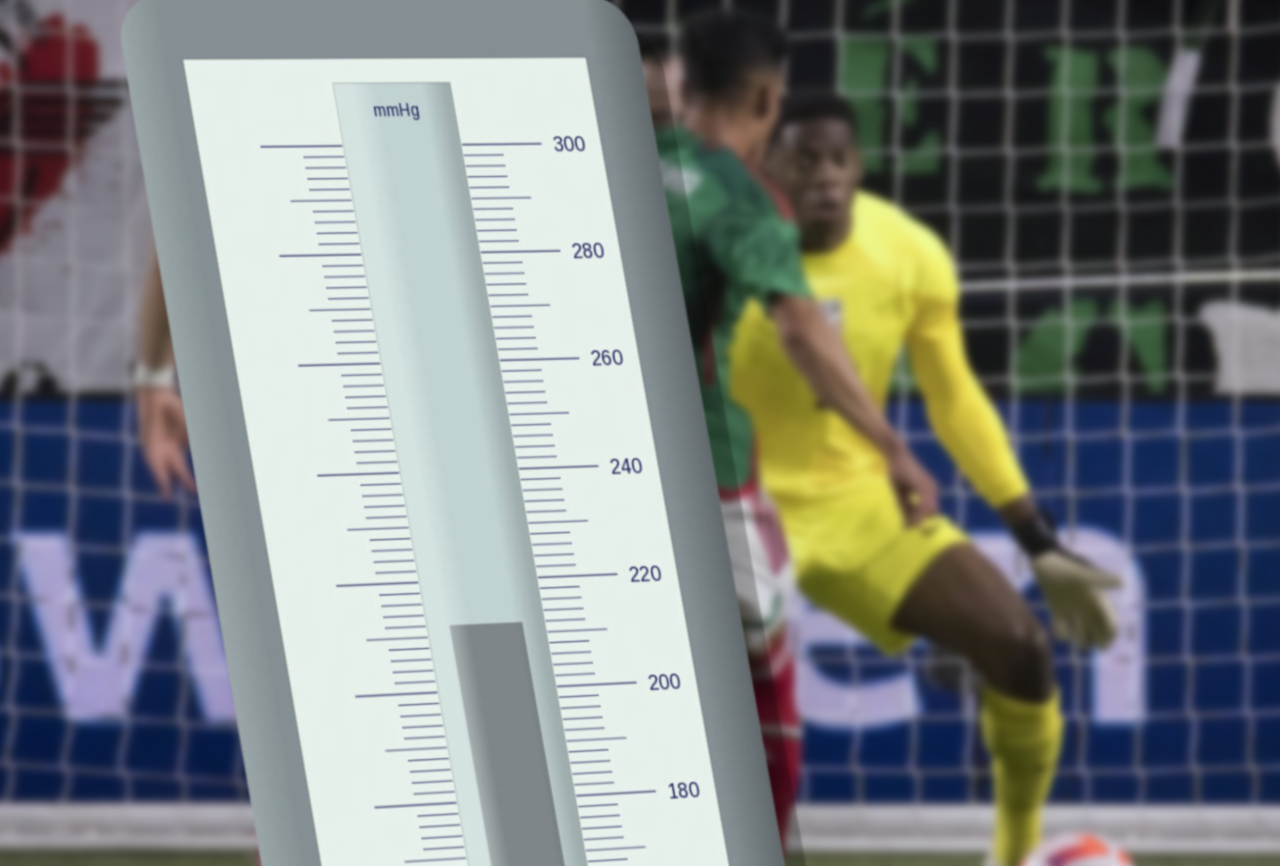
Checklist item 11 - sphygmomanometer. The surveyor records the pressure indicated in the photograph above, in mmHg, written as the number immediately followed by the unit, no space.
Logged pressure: 212mmHg
